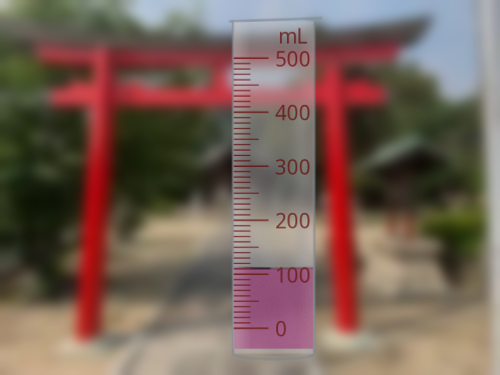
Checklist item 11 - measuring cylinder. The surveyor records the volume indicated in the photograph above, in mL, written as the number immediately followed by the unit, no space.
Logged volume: 110mL
